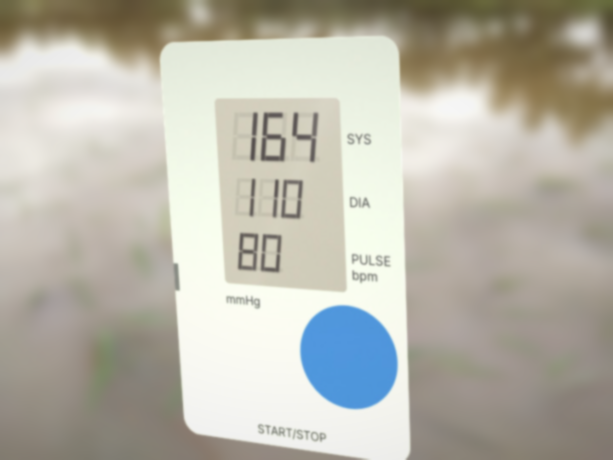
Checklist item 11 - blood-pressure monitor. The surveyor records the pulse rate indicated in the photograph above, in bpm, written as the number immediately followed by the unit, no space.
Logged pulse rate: 80bpm
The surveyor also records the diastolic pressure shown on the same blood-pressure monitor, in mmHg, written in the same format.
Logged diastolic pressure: 110mmHg
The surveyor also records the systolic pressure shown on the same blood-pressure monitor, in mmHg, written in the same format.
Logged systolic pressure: 164mmHg
